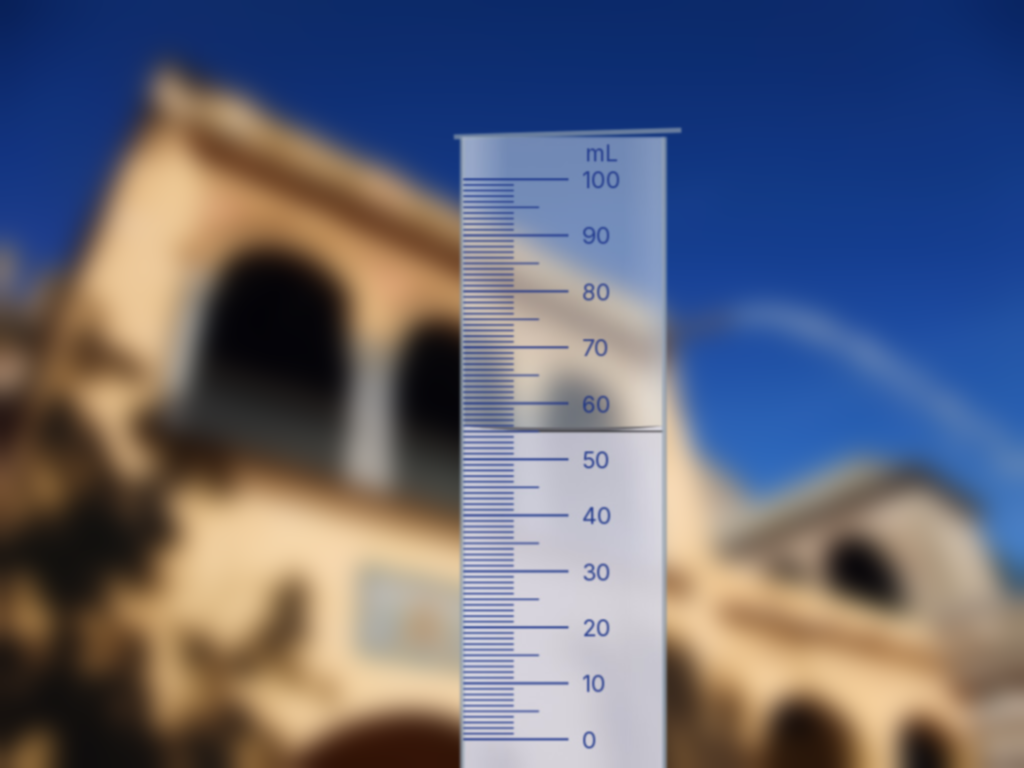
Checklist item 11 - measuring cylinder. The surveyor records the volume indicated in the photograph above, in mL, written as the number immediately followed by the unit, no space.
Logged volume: 55mL
